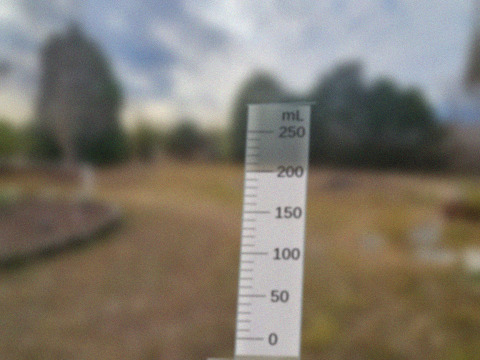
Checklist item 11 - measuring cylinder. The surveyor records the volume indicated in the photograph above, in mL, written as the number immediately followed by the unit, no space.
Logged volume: 200mL
